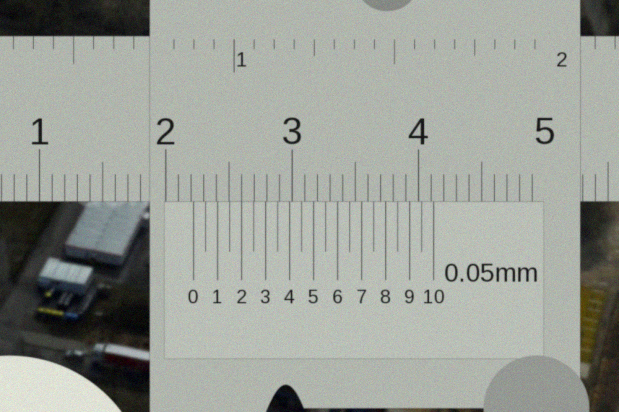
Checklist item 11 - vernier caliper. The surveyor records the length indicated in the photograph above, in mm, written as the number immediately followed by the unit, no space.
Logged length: 22.2mm
